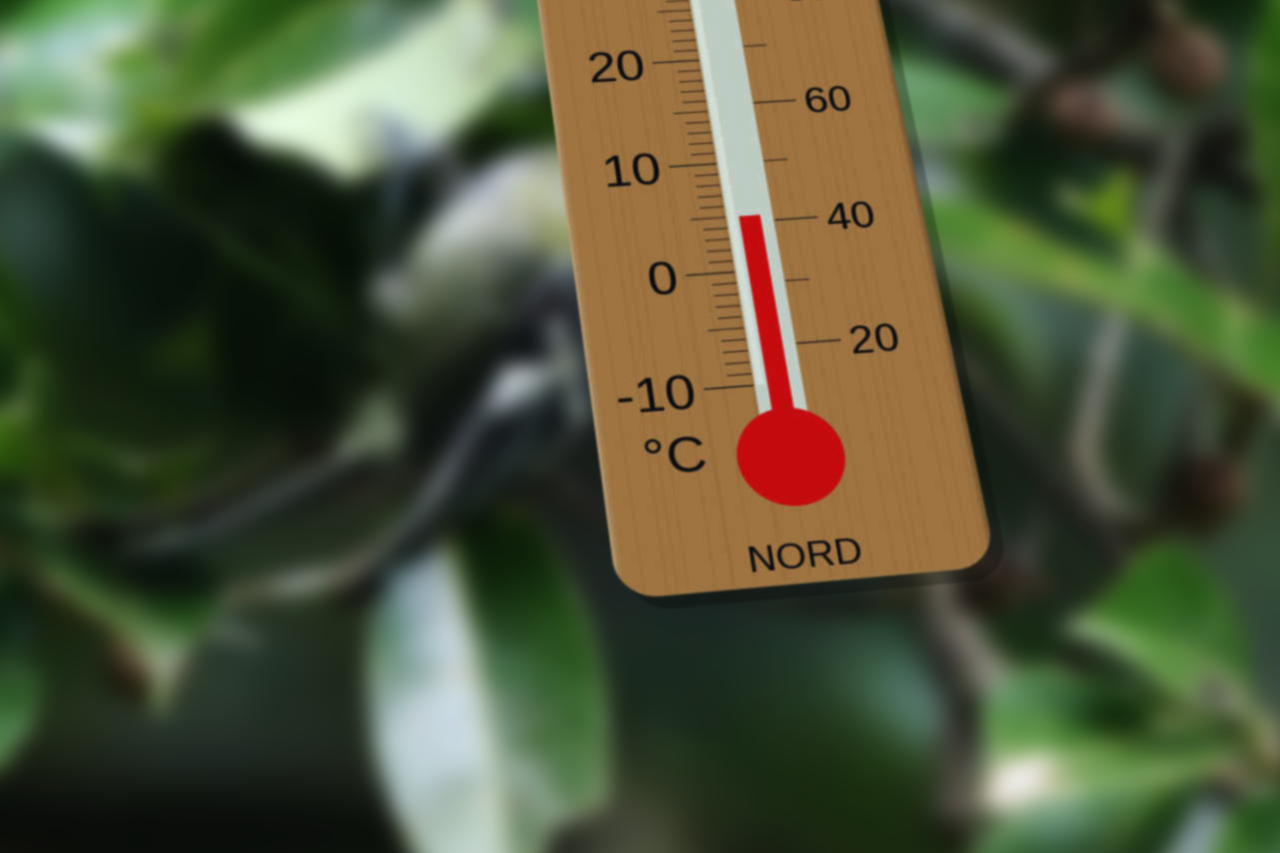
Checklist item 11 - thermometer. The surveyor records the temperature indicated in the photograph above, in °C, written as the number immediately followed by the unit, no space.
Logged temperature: 5°C
